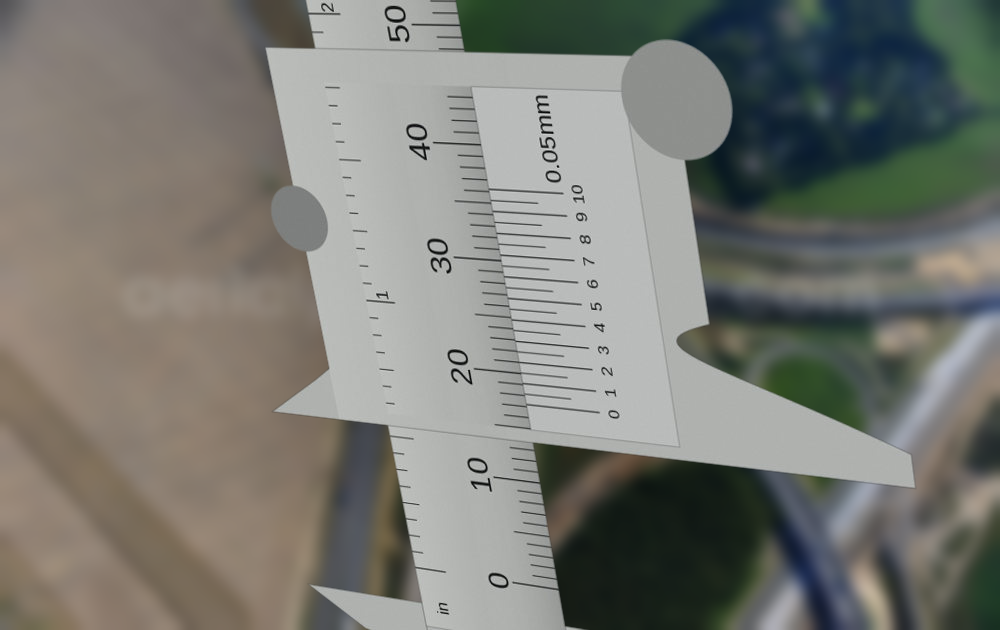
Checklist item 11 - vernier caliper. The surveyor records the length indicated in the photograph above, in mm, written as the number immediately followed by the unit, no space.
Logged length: 17.2mm
